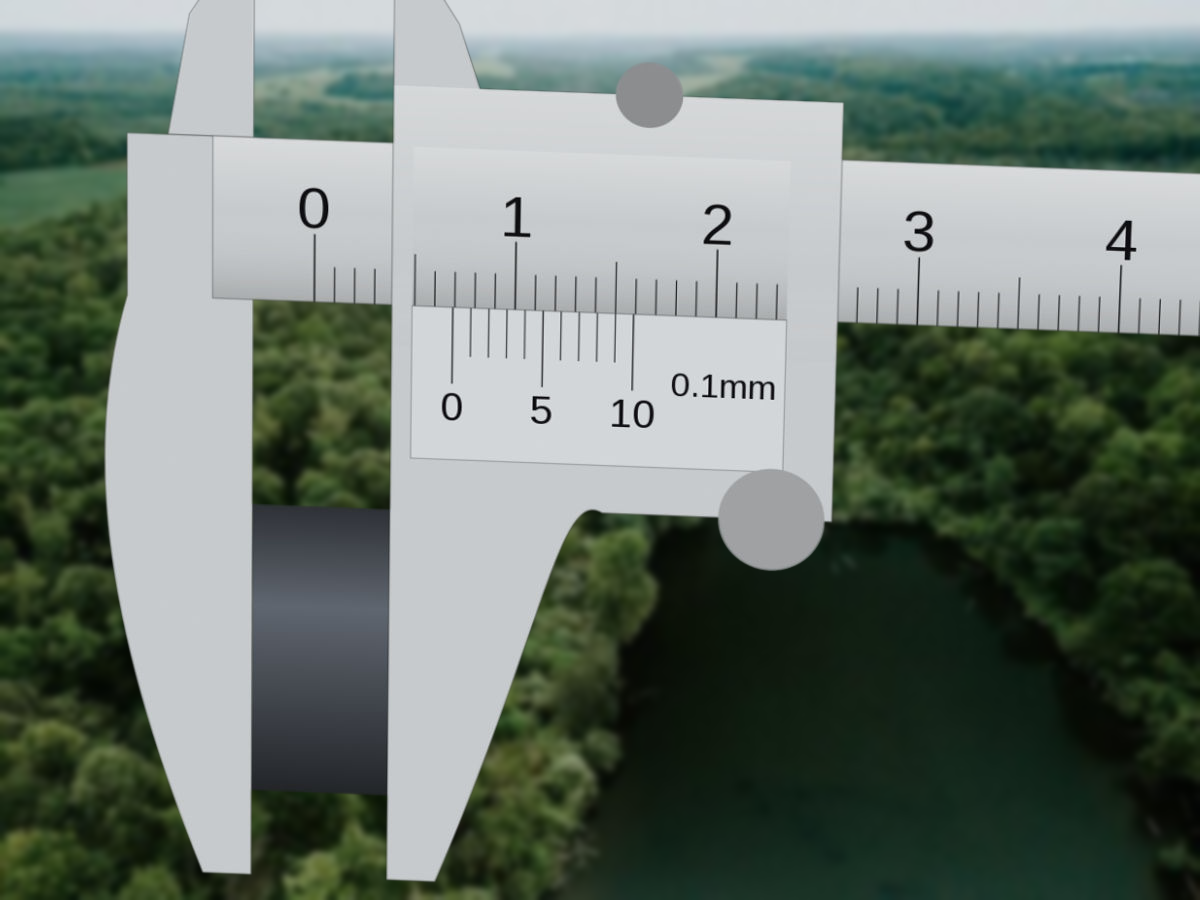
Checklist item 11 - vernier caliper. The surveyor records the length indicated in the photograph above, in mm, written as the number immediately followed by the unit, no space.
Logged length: 6.9mm
